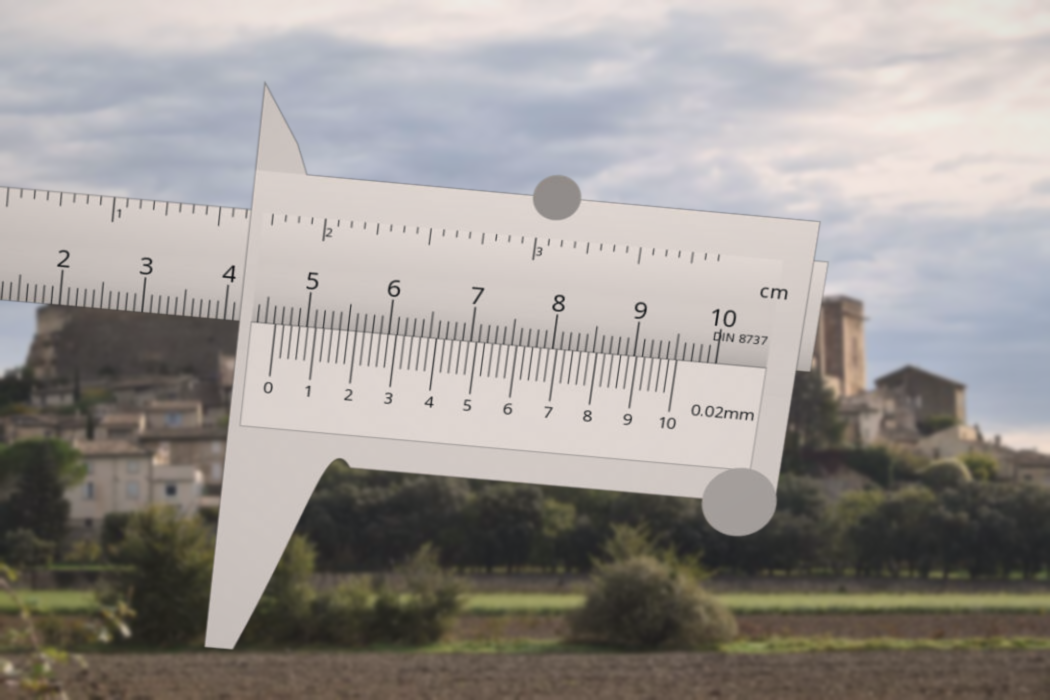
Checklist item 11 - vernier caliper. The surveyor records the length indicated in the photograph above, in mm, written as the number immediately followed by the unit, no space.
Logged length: 46.2mm
